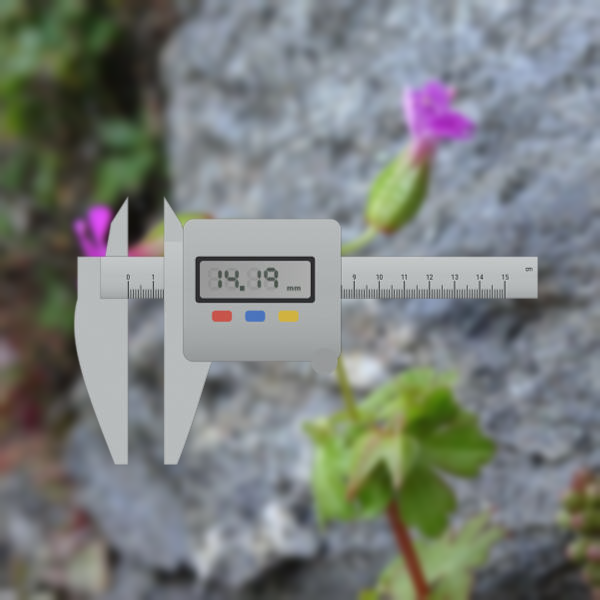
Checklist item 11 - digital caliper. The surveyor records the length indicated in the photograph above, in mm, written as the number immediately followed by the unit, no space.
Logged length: 14.19mm
